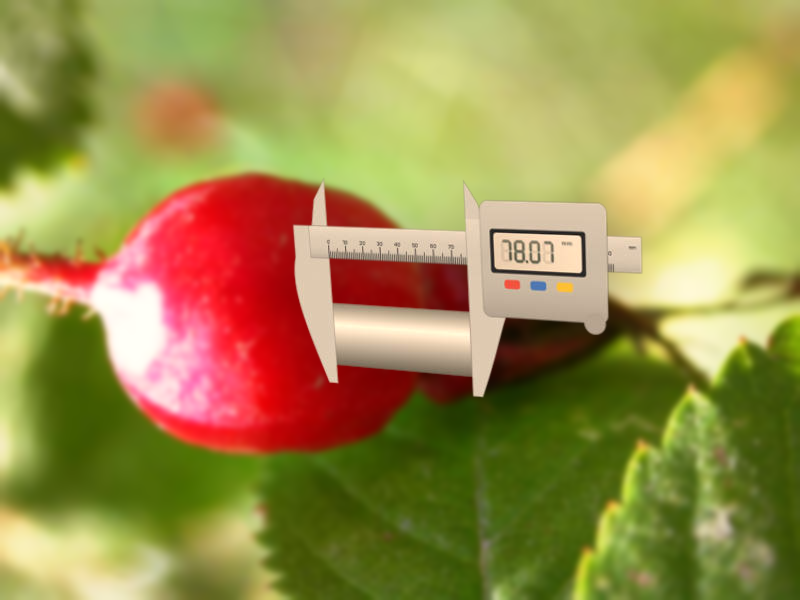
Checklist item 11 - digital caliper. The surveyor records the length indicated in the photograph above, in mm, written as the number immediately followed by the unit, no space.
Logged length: 78.07mm
